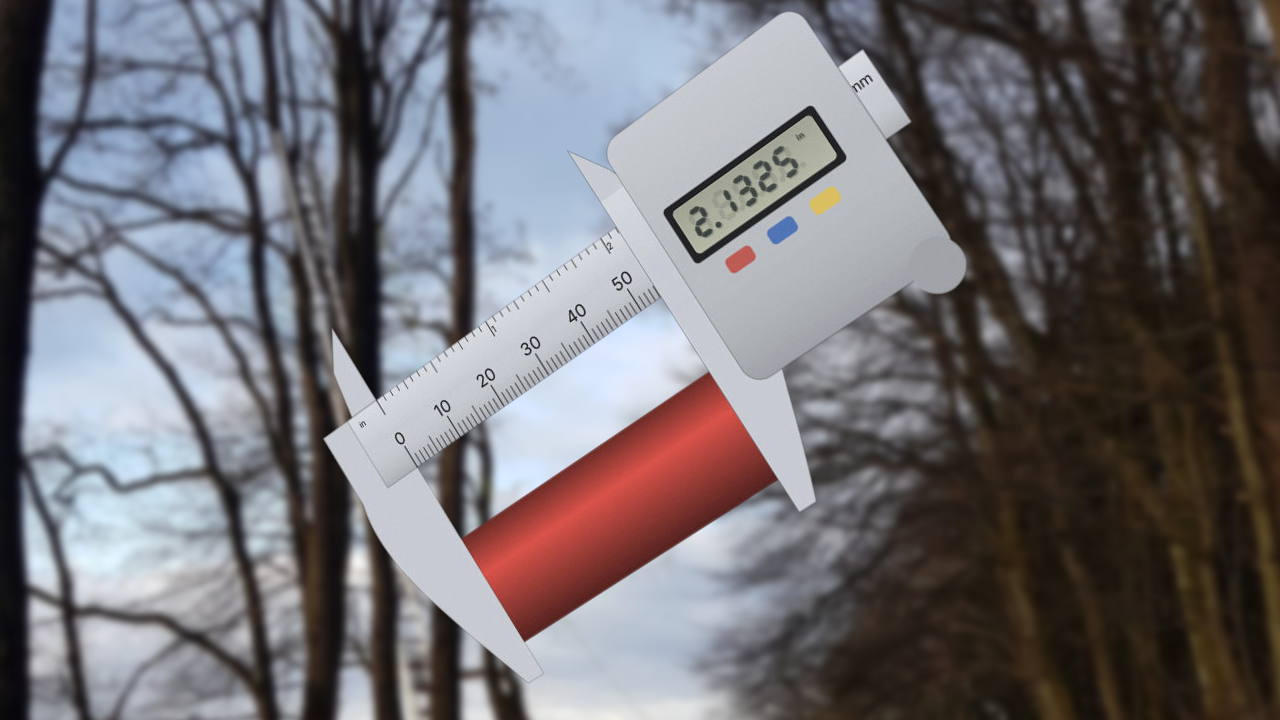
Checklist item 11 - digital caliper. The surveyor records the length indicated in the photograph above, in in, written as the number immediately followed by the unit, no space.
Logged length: 2.1325in
